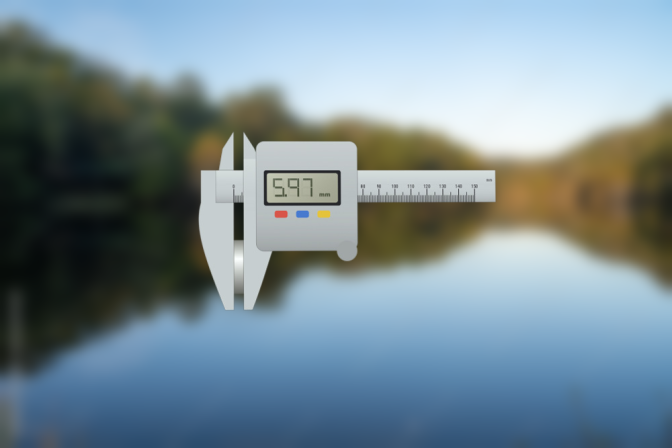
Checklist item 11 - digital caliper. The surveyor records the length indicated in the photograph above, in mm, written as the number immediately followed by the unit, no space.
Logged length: 5.97mm
